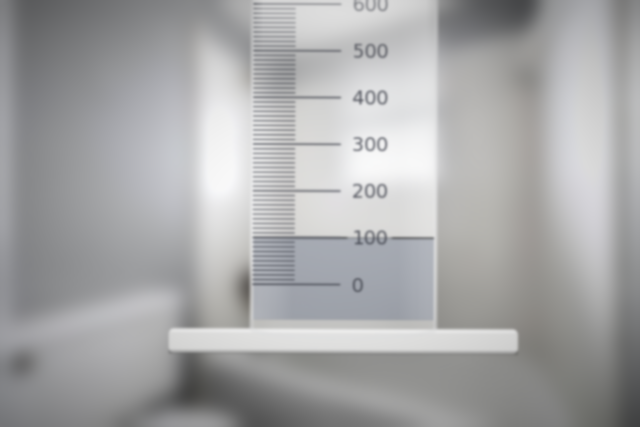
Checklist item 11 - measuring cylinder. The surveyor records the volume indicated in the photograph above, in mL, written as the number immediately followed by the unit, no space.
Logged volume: 100mL
